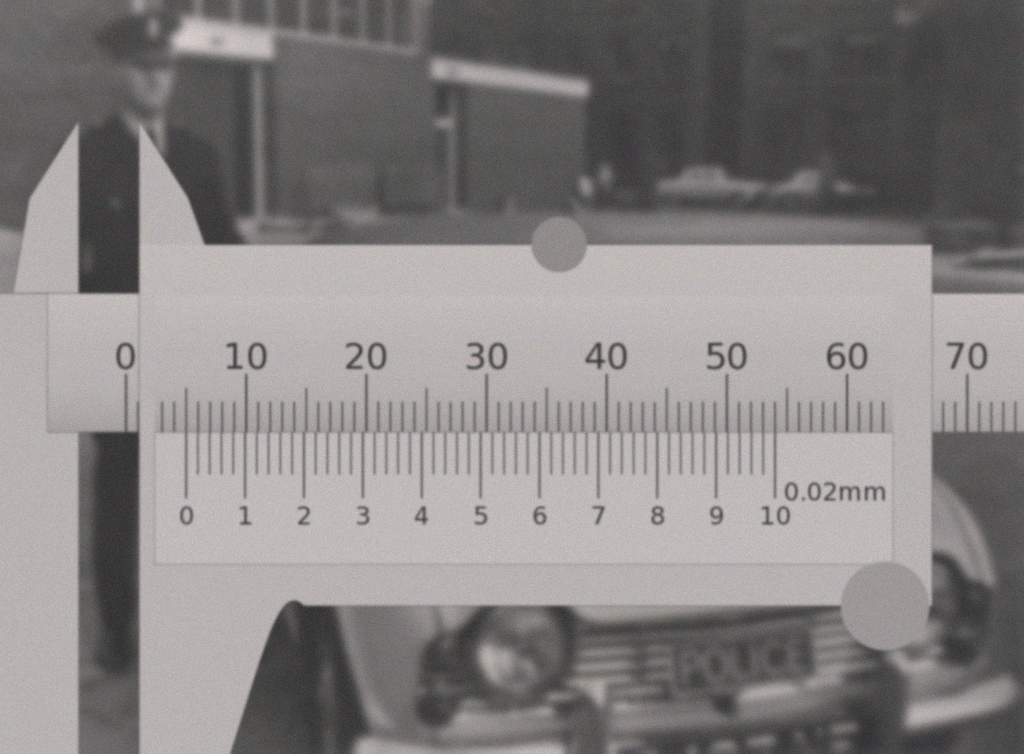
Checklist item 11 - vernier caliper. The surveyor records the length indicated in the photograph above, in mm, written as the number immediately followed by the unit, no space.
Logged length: 5.0mm
